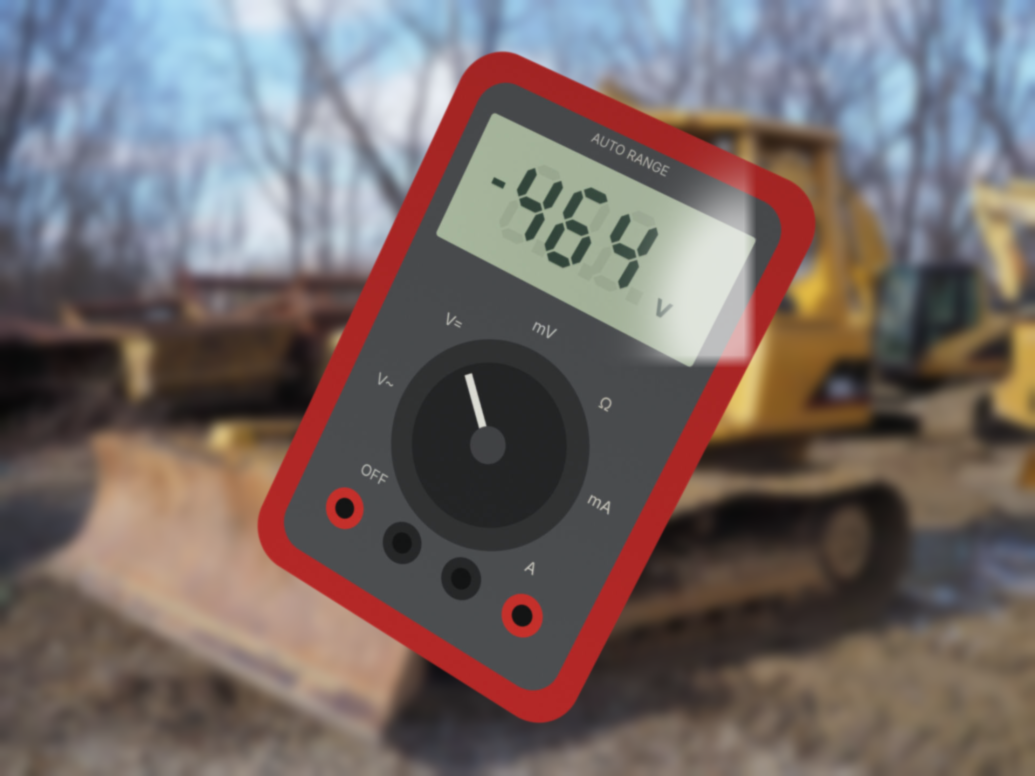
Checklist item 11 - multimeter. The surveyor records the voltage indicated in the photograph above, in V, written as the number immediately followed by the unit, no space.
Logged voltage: -464V
